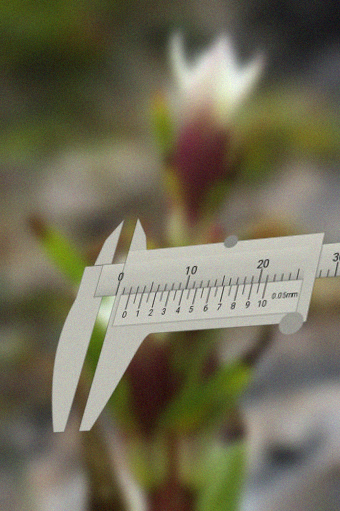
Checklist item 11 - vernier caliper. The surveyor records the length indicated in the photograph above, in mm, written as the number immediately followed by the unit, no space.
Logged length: 2.0mm
